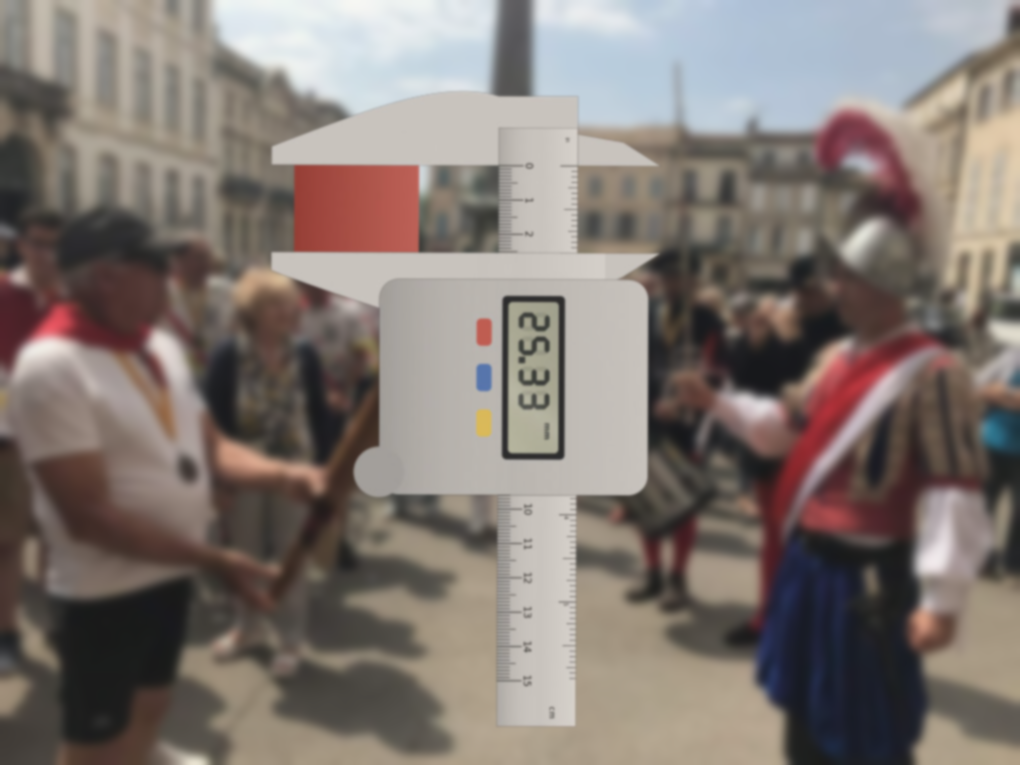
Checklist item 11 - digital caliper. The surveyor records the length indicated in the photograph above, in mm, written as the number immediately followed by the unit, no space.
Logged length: 25.33mm
